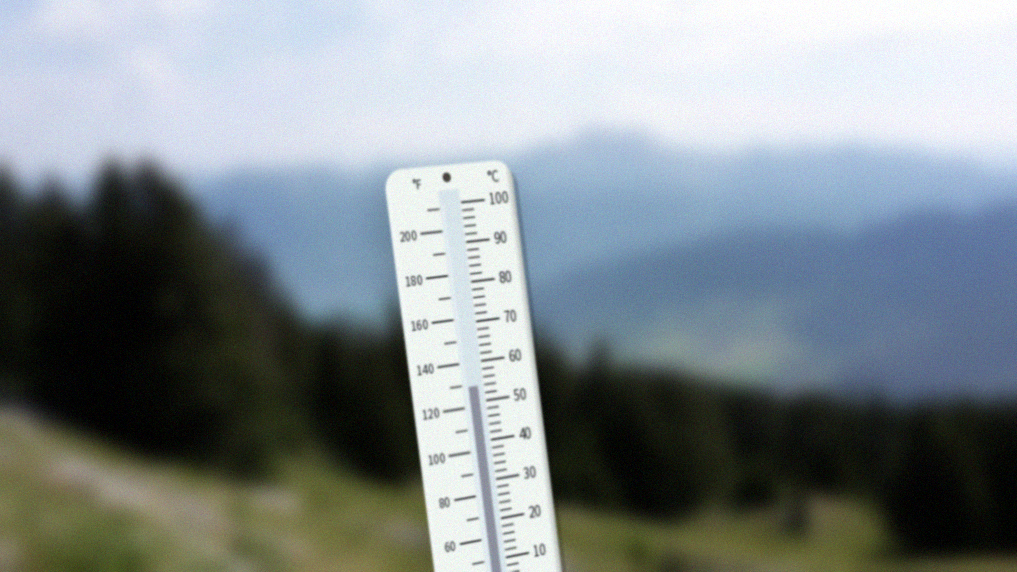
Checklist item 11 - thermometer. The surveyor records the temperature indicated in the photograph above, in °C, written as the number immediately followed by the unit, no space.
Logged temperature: 54°C
